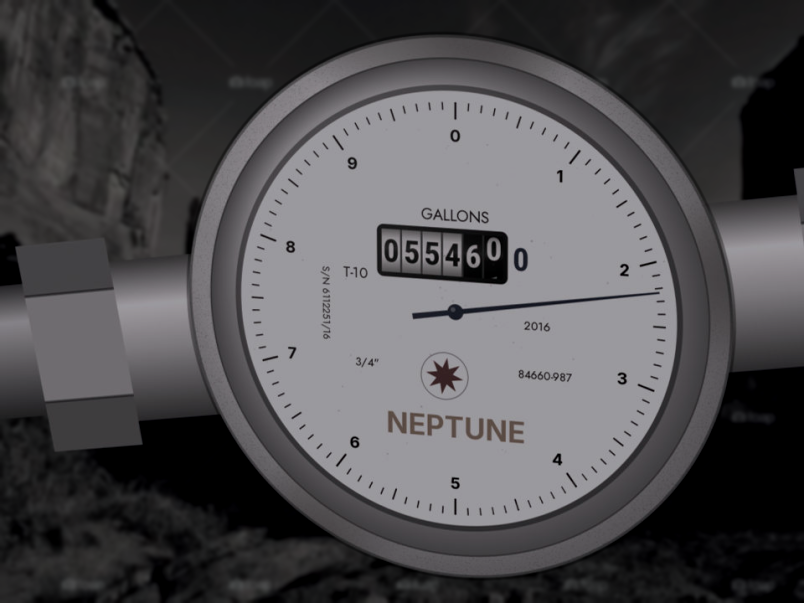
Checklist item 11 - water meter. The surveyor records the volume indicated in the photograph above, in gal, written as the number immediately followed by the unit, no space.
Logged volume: 554602.2gal
